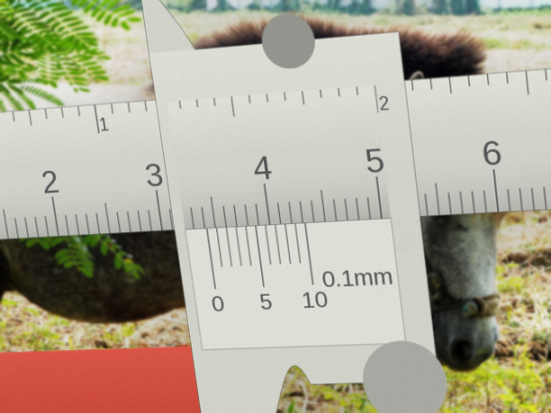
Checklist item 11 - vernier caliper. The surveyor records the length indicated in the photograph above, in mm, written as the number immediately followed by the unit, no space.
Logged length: 34.2mm
